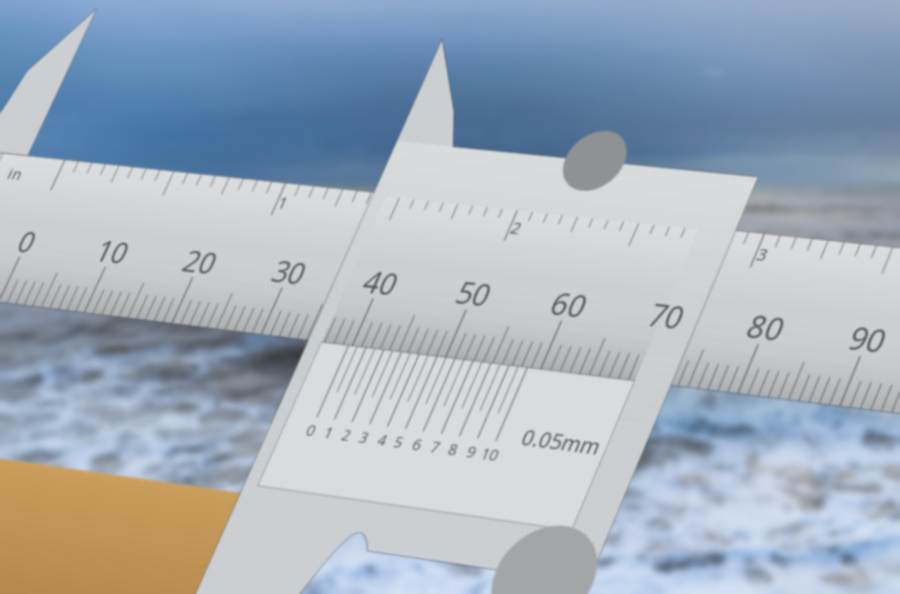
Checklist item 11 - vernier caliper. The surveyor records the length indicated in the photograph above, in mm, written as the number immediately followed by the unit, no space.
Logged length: 39.6mm
